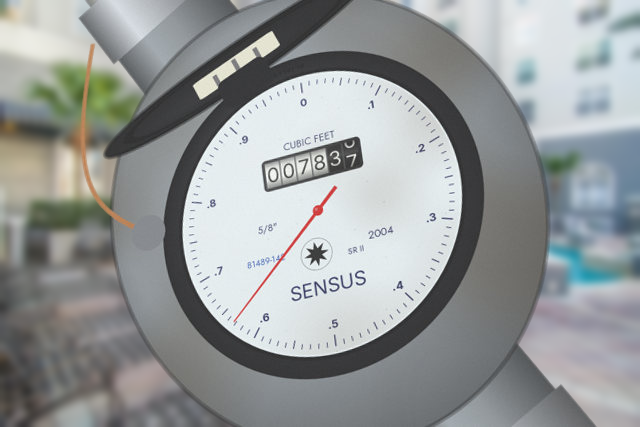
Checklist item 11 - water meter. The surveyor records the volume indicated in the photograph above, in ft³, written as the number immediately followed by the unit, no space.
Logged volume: 7836.63ft³
